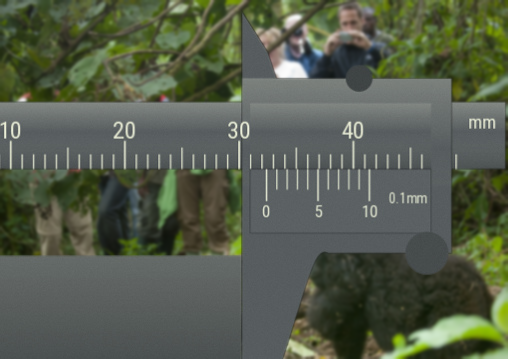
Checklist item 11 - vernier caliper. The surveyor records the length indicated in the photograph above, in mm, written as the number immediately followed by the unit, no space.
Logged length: 32.4mm
